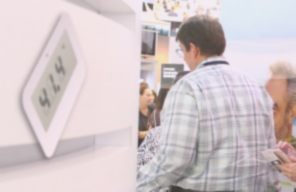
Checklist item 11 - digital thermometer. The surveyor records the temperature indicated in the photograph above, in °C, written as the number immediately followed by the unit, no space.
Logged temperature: 41.4°C
